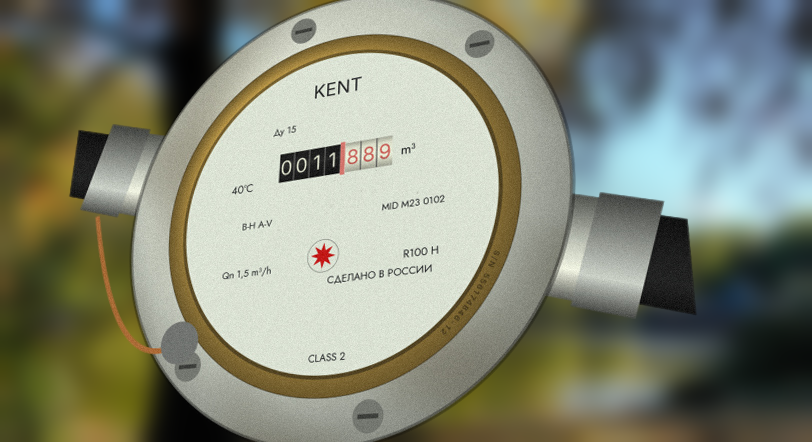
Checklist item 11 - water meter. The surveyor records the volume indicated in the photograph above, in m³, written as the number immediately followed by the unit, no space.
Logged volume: 11.889m³
